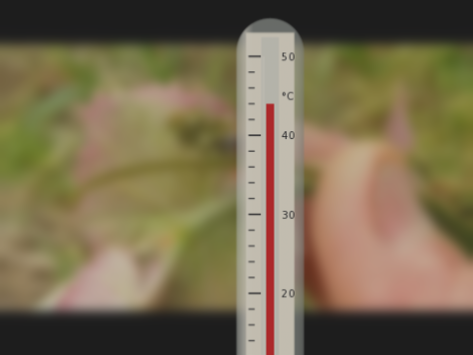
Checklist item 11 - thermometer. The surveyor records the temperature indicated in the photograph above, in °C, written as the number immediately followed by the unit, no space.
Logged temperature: 44°C
